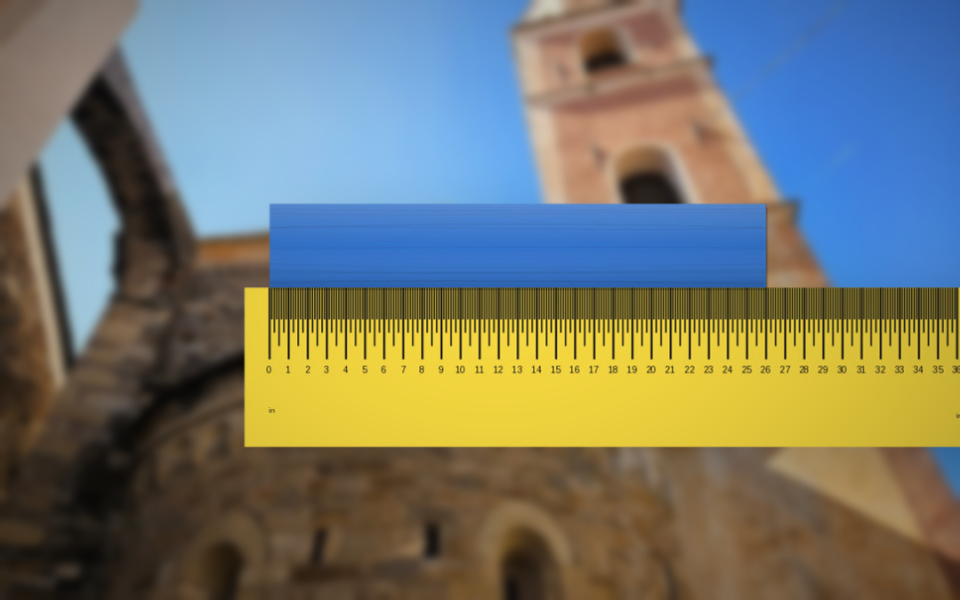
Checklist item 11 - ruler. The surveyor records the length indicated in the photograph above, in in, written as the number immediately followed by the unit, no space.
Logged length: 26in
